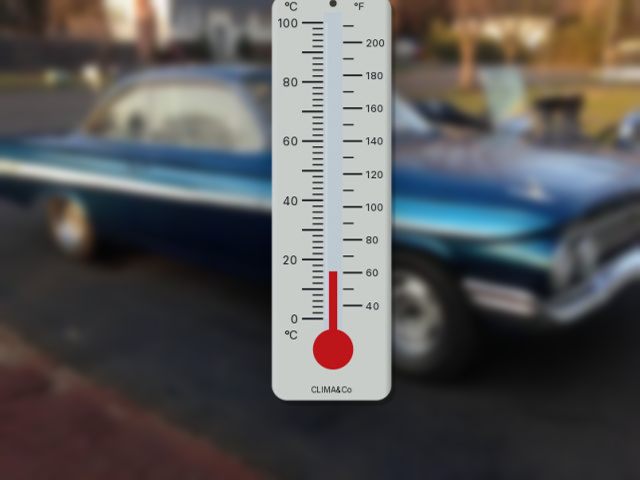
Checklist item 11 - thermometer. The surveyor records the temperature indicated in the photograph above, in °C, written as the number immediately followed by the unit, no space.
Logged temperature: 16°C
